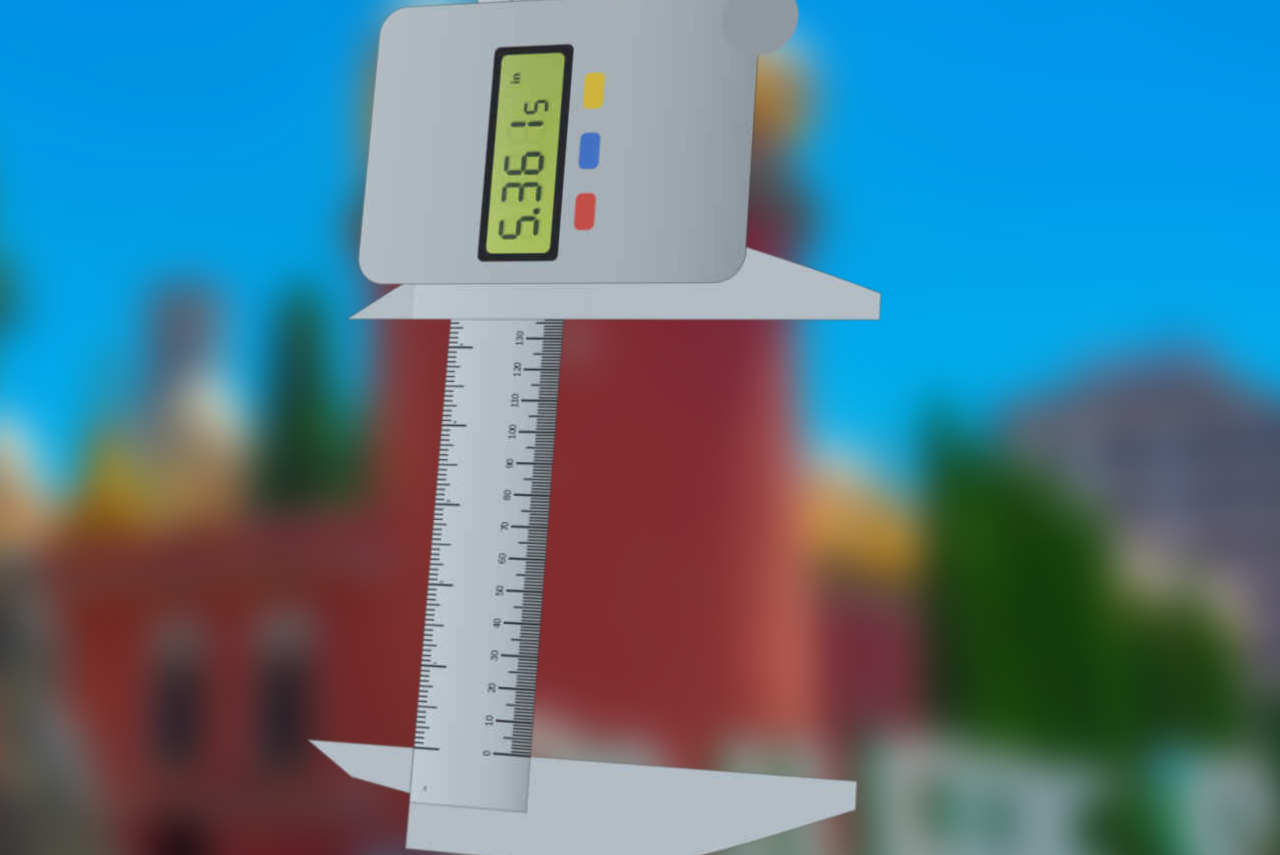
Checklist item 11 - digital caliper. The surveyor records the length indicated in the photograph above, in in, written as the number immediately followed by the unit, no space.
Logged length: 5.3615in
